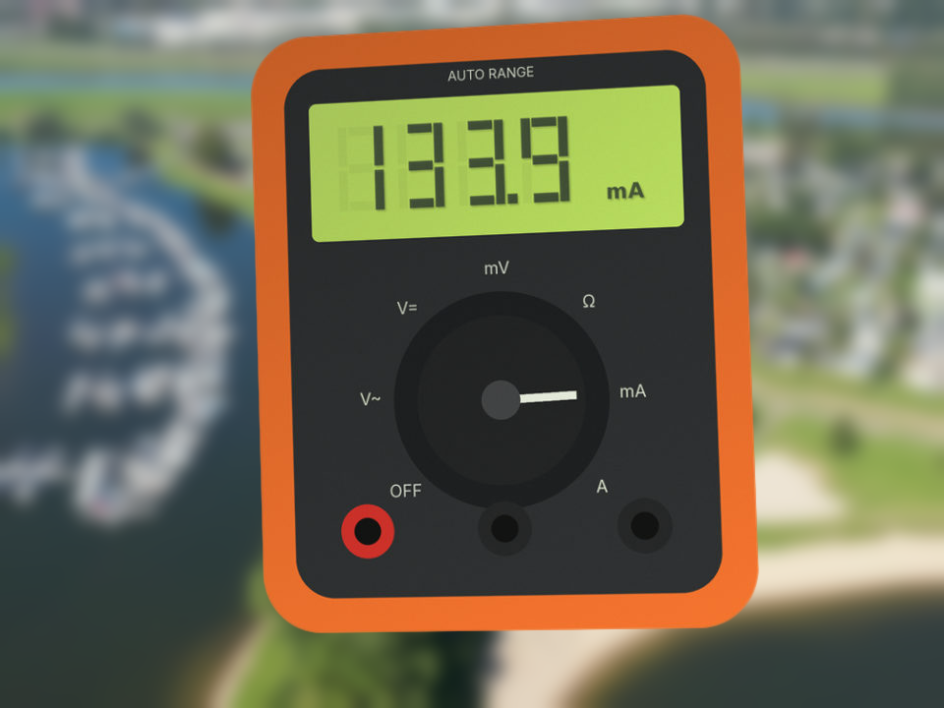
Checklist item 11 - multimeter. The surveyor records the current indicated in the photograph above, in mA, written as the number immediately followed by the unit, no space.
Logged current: 133.9mA
